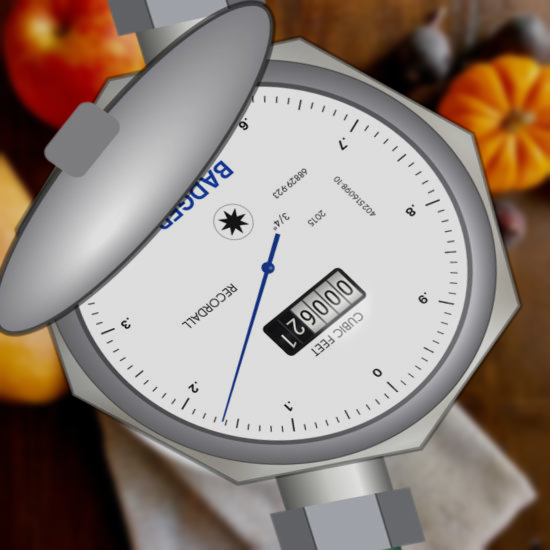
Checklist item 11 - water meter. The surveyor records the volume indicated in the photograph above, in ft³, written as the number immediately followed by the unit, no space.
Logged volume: 621.16ft³
